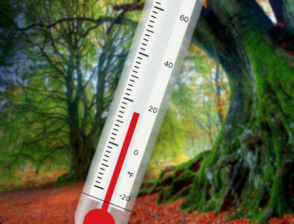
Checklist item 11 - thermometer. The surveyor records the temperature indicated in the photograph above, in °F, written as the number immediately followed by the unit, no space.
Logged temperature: 16°F
